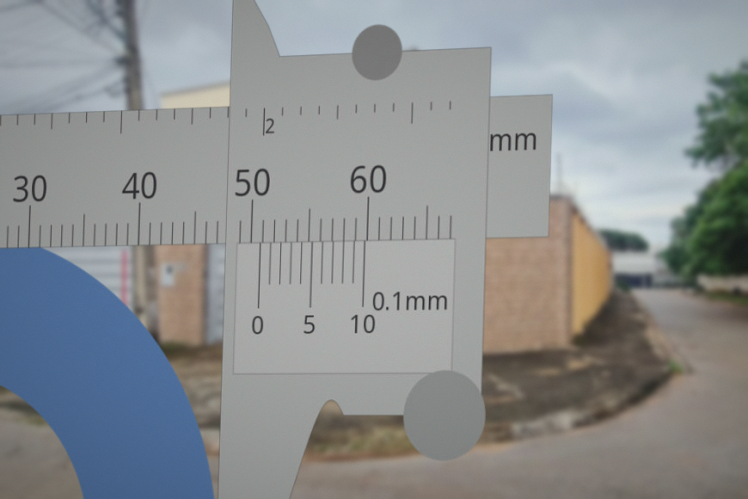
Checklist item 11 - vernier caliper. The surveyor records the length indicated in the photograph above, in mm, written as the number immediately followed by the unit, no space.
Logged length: 50.8mm
